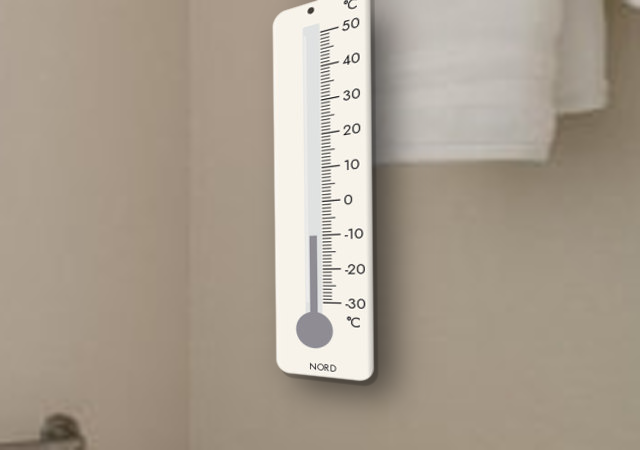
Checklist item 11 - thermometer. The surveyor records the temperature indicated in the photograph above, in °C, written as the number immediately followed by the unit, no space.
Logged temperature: -10°C
